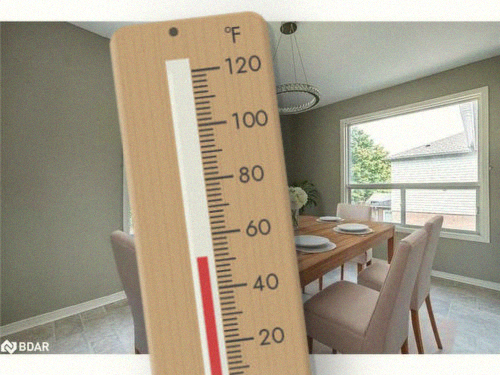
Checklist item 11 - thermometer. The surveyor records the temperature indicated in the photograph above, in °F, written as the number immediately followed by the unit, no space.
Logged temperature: 52°F
